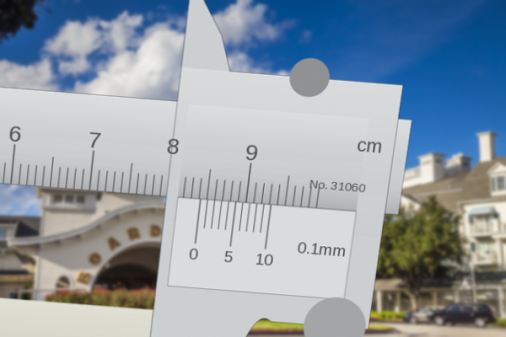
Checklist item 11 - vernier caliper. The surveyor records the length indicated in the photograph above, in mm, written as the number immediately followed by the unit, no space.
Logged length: 84.2mm
